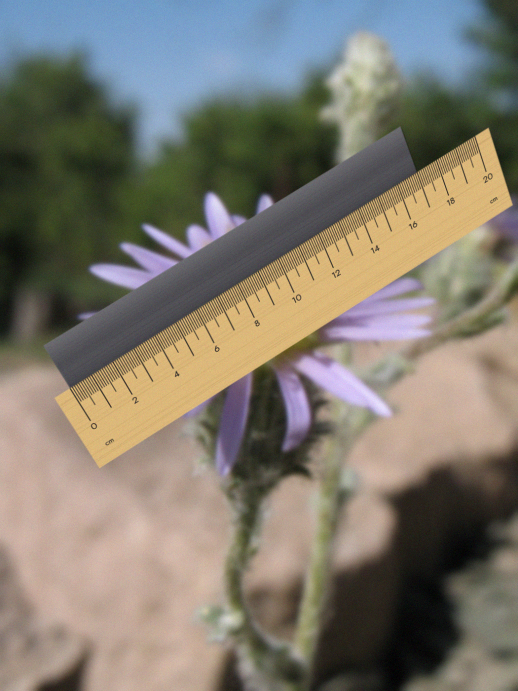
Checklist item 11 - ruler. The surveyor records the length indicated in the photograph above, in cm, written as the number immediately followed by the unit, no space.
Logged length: 17cm
